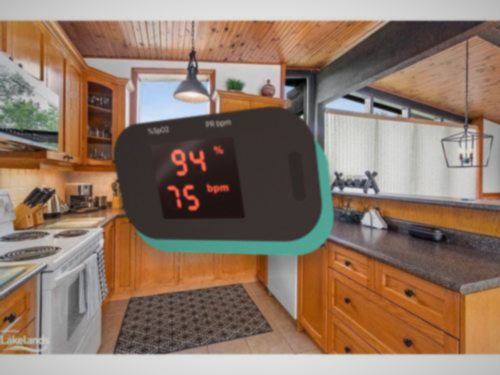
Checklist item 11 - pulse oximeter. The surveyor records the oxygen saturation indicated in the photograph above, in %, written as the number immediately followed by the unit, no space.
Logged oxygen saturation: 94%
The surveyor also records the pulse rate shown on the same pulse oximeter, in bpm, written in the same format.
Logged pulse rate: 75bpm
